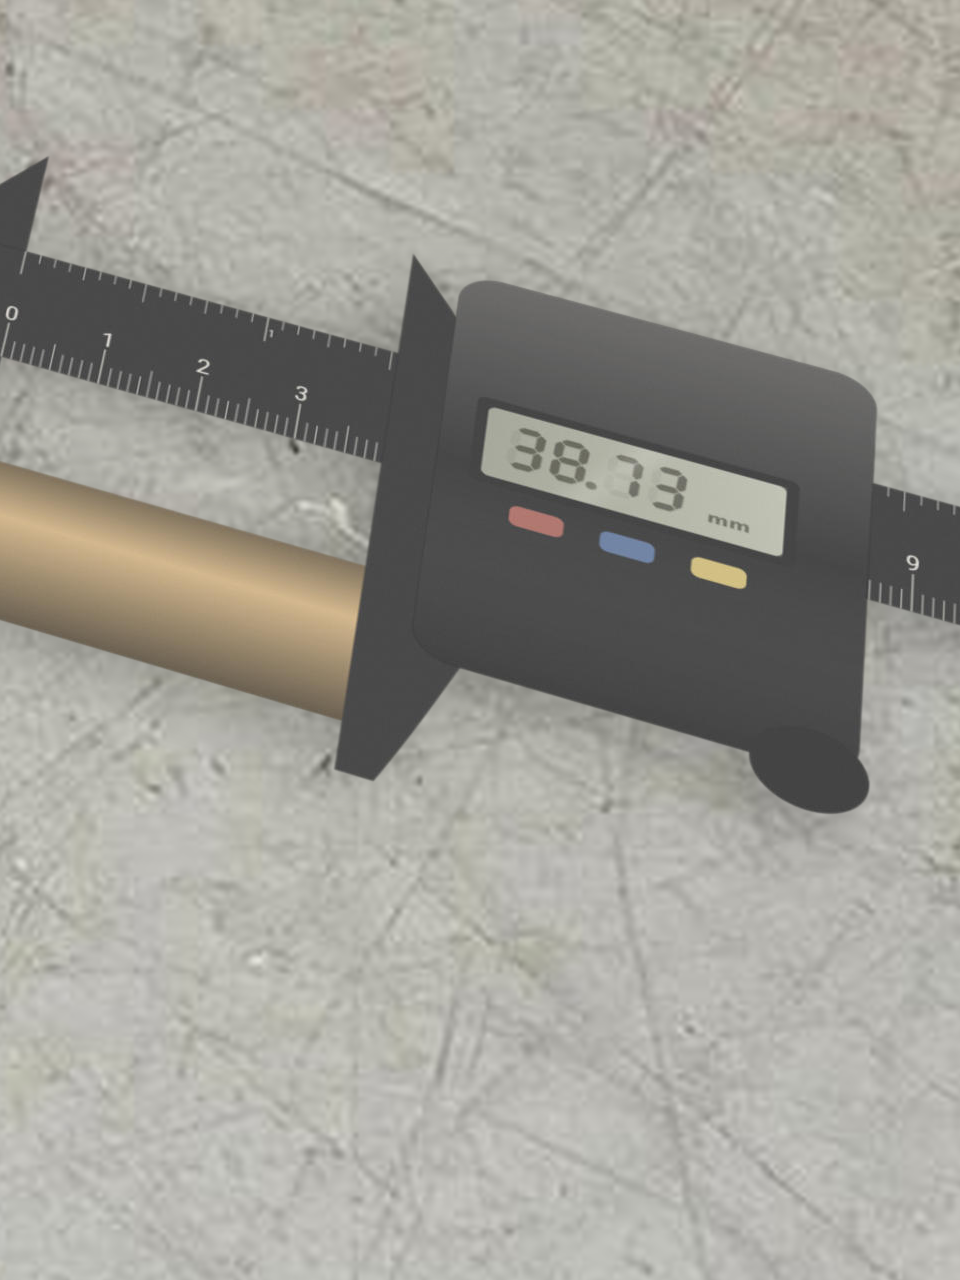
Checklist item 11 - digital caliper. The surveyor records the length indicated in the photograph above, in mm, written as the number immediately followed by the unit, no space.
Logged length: 38.73mm
